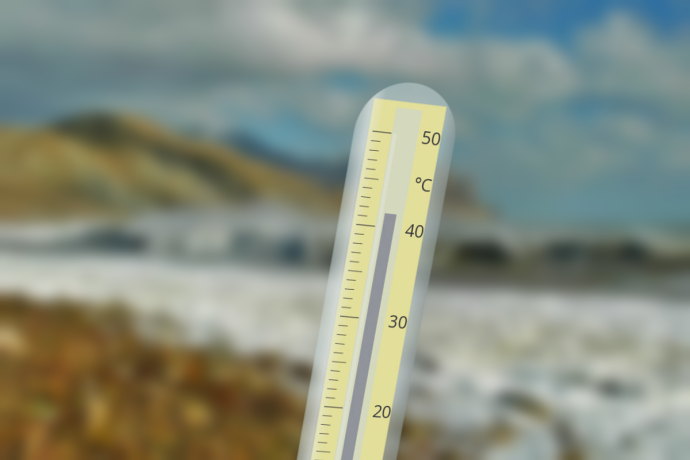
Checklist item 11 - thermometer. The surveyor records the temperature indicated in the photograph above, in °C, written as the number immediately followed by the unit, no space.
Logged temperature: 41.5°C
